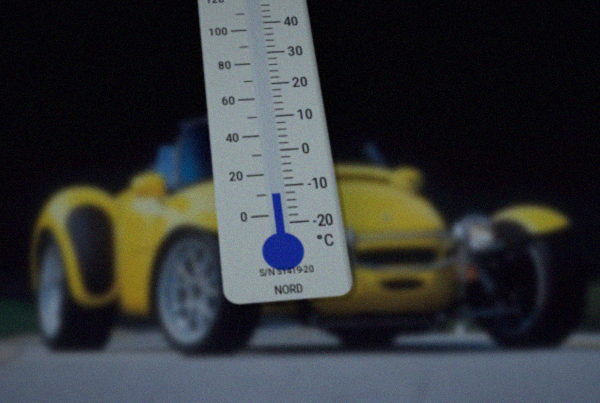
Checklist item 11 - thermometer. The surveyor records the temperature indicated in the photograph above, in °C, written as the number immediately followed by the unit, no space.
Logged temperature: -12°C
